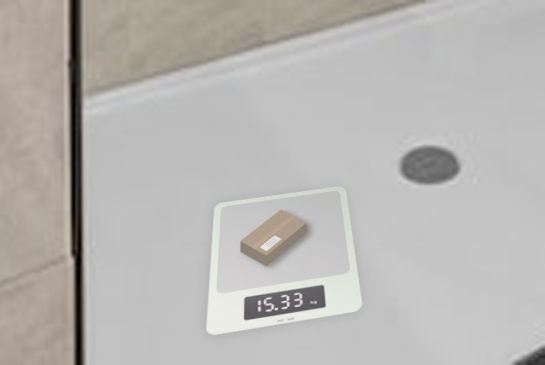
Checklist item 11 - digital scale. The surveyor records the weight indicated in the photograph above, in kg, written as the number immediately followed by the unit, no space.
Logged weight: 15.33kg
